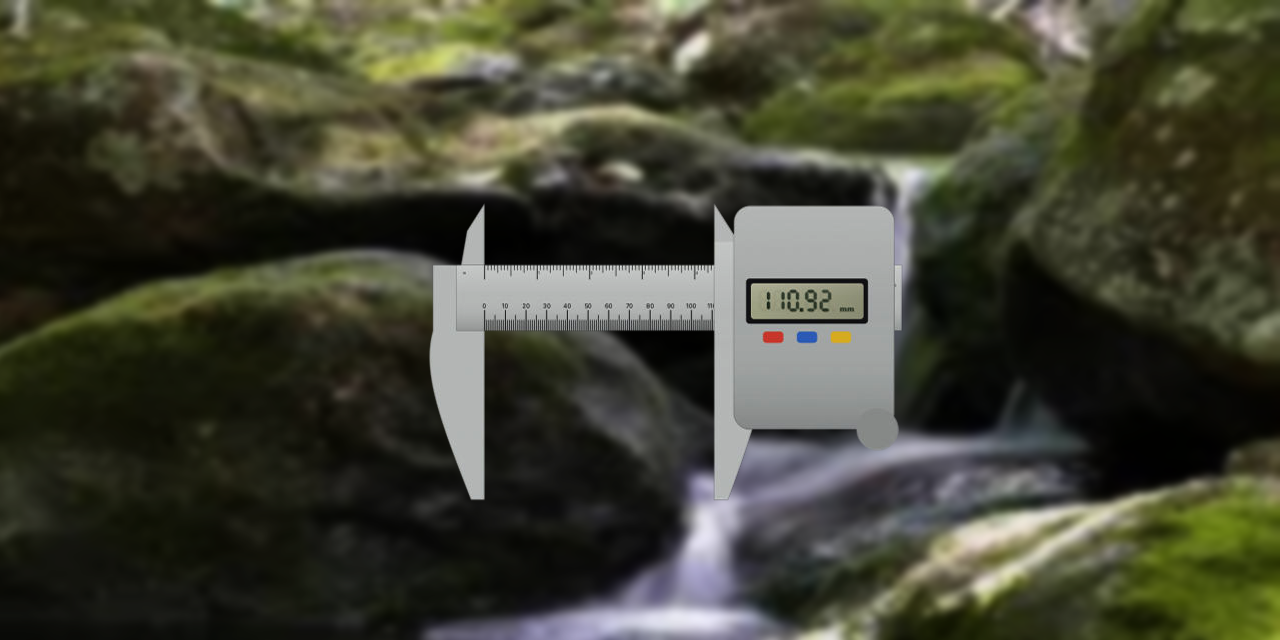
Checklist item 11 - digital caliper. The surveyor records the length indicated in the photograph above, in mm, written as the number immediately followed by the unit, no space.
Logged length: 110.92mm
